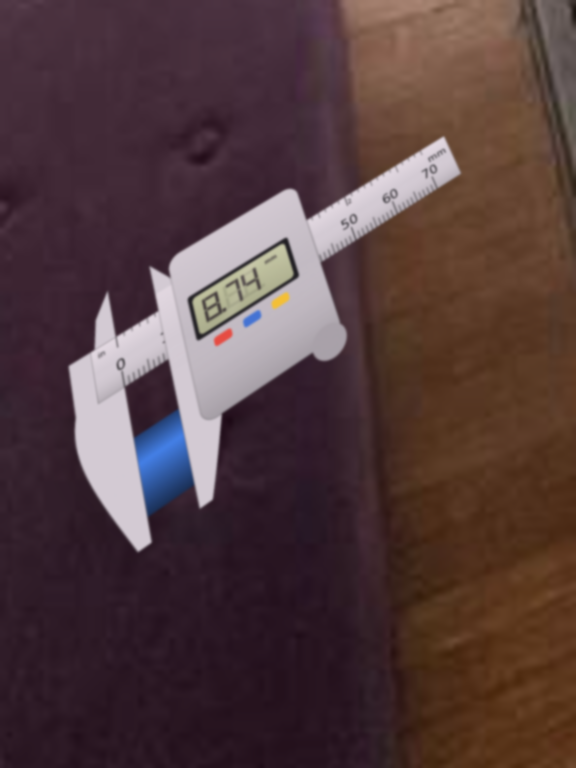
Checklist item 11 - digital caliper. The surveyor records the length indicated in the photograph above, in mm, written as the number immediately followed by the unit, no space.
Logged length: 8.74mm
